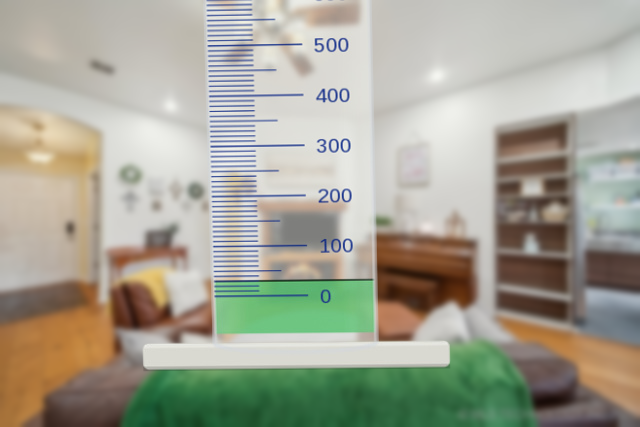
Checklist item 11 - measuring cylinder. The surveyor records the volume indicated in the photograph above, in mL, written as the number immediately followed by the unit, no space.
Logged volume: 30mL
